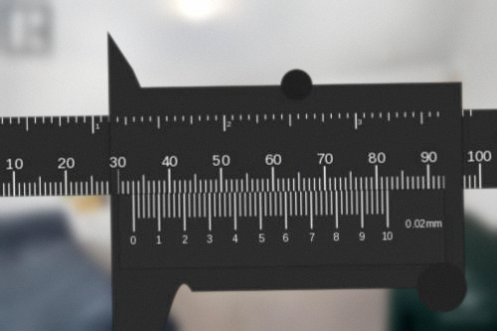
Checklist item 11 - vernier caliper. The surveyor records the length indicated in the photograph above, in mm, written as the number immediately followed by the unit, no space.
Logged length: 33.0mm
